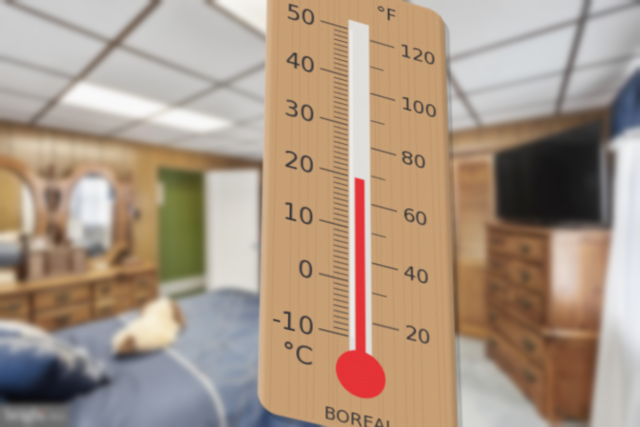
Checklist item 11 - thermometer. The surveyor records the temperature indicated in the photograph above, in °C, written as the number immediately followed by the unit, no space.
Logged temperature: 20°C
